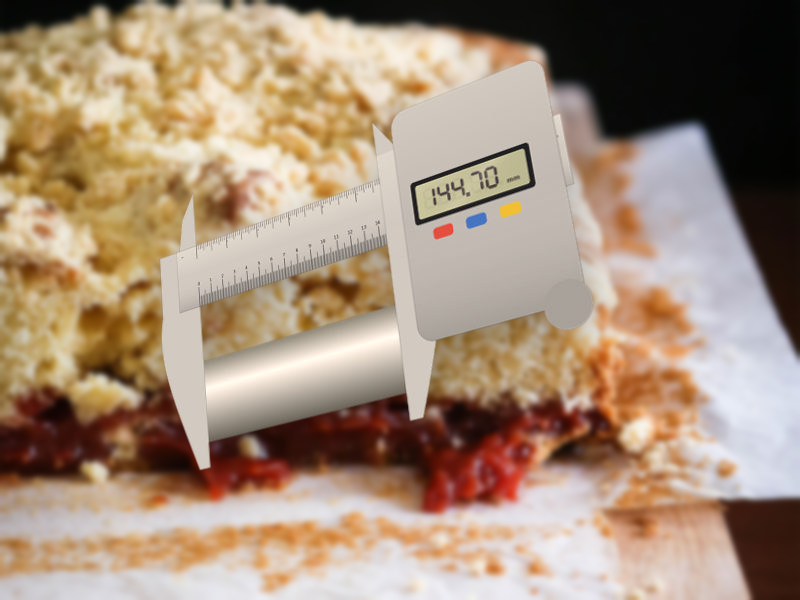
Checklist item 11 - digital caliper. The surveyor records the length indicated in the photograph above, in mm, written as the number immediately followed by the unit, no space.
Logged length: 144.70mm
